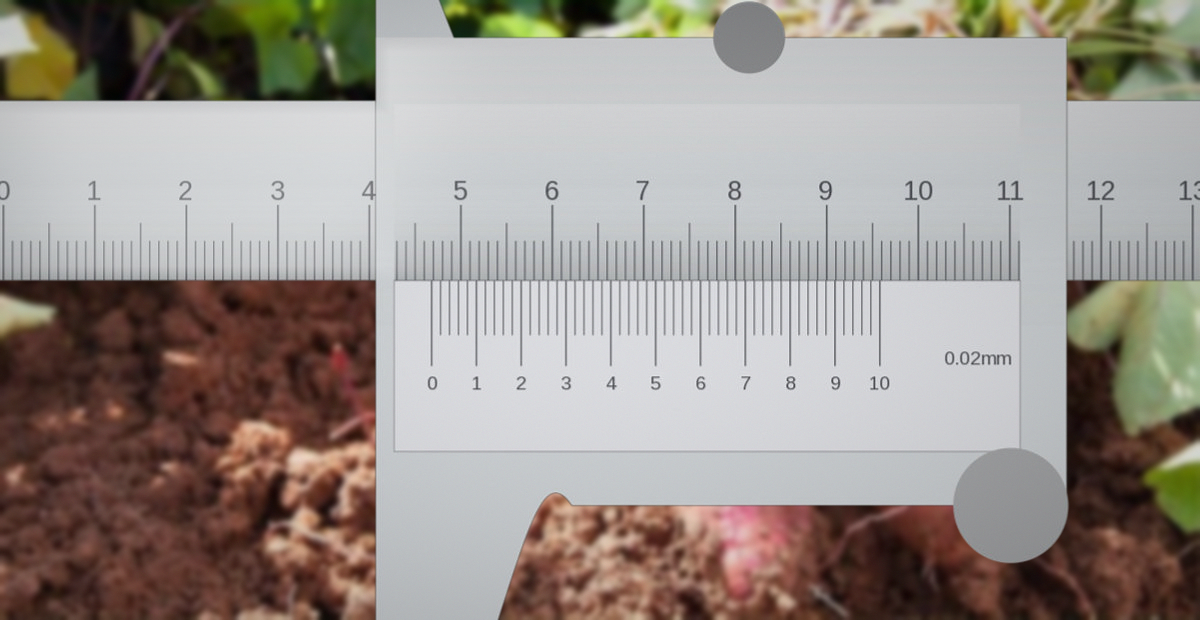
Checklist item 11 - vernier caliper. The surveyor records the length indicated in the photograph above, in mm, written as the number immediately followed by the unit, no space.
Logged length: 46.8mm
